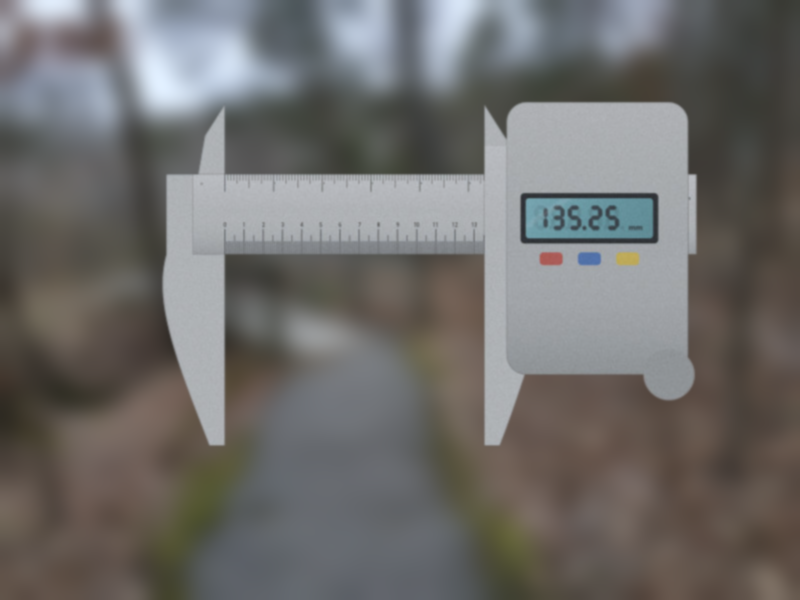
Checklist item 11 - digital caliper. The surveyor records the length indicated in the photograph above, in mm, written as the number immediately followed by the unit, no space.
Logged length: 135.25mm
